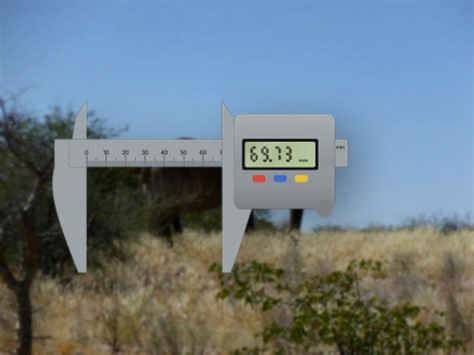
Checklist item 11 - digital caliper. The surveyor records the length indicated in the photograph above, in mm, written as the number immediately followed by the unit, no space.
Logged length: 69.73mm
